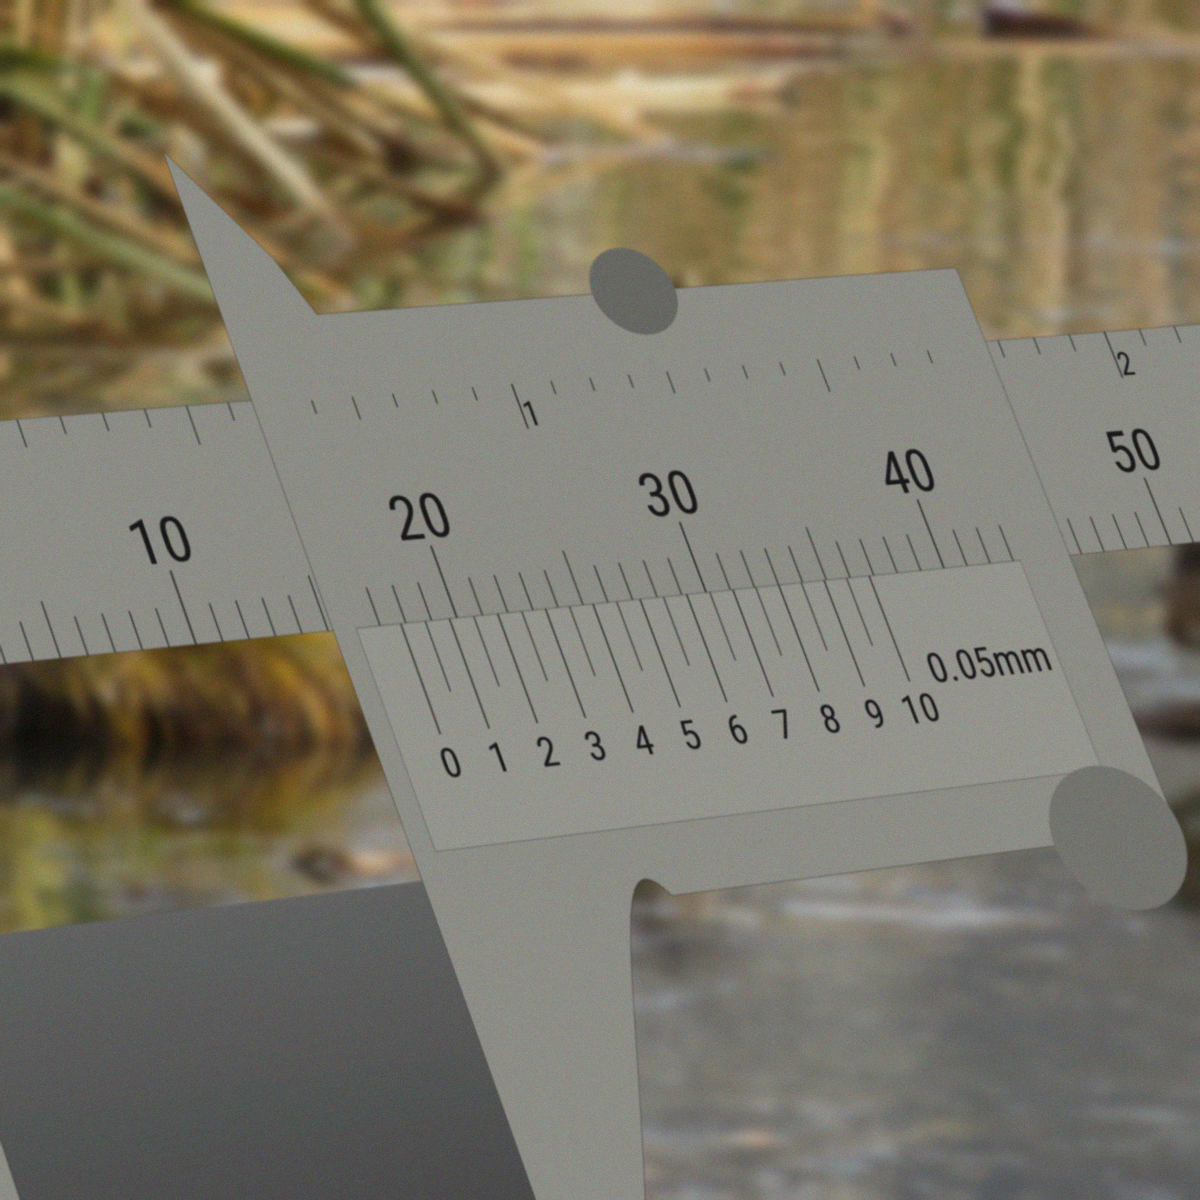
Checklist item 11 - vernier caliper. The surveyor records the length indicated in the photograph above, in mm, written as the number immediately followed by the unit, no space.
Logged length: 17.8mm
